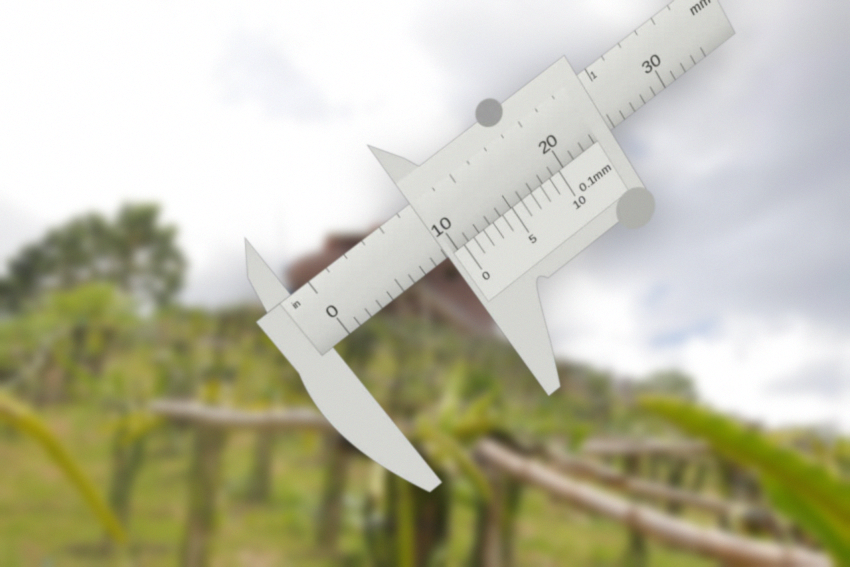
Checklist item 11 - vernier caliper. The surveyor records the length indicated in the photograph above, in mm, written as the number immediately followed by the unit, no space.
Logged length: 10.6mm
